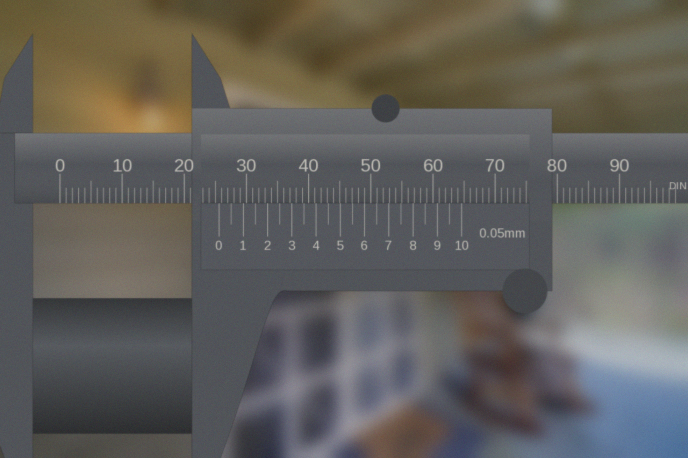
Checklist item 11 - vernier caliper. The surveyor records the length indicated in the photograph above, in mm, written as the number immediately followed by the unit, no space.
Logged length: 25.6mm
